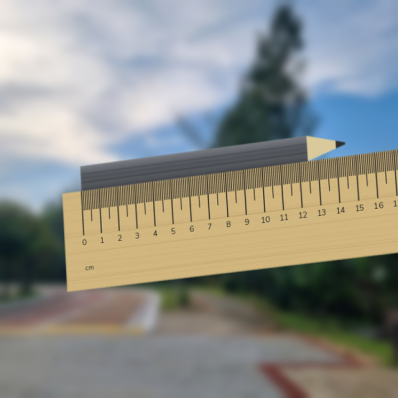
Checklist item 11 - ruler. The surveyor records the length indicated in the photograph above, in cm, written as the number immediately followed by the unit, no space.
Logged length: 14.5cm
